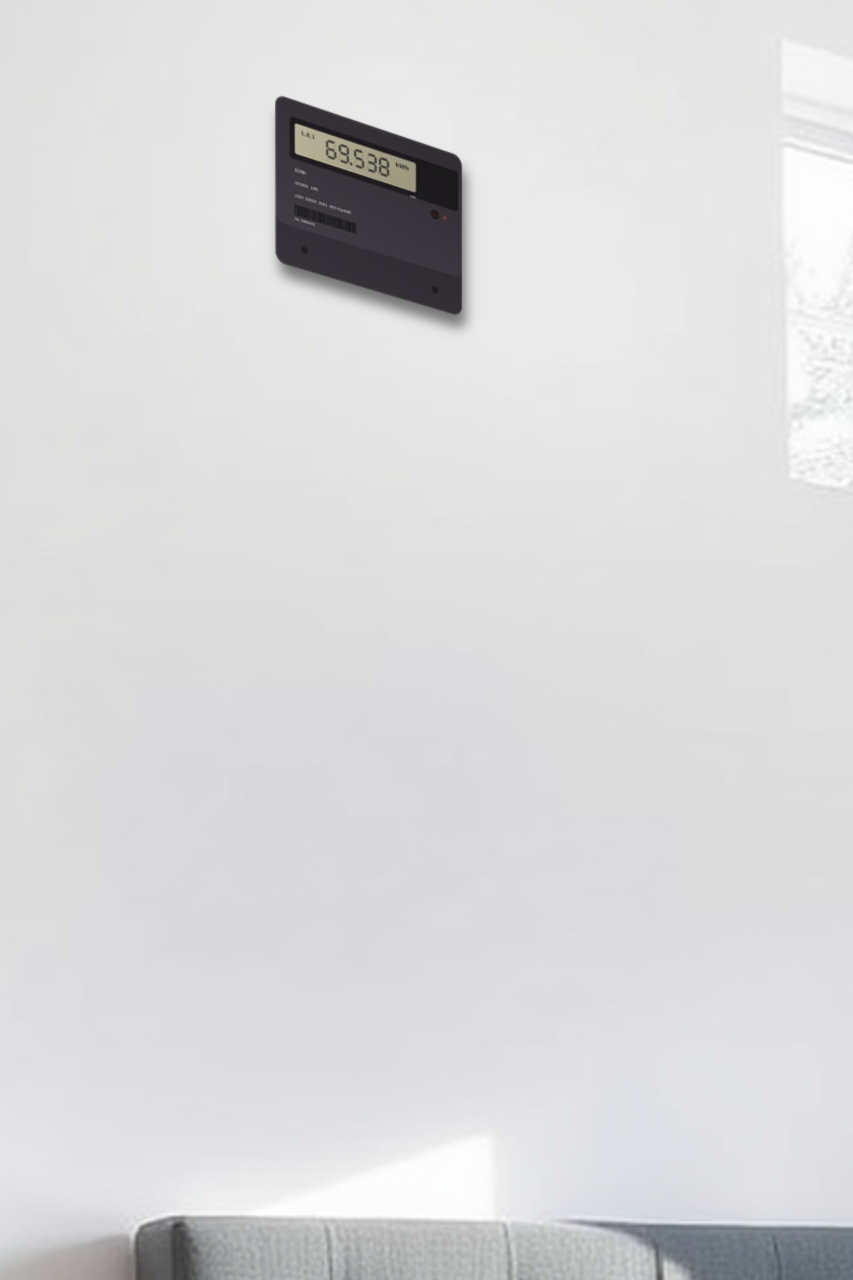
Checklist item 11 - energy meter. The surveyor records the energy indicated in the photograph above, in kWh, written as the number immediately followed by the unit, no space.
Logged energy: 69.538kWh
